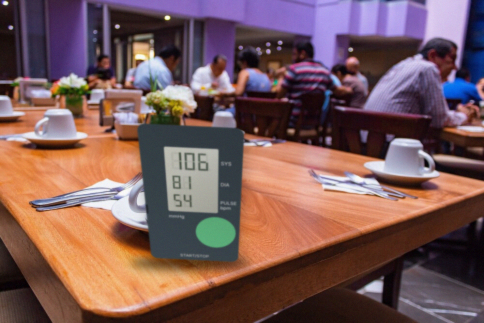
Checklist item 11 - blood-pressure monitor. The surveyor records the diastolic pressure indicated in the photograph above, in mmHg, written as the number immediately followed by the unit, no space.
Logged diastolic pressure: 81mmHg
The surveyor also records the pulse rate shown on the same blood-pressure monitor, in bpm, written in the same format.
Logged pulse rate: 54bpm
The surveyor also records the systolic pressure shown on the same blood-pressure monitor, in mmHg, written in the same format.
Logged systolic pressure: 106mmHg
